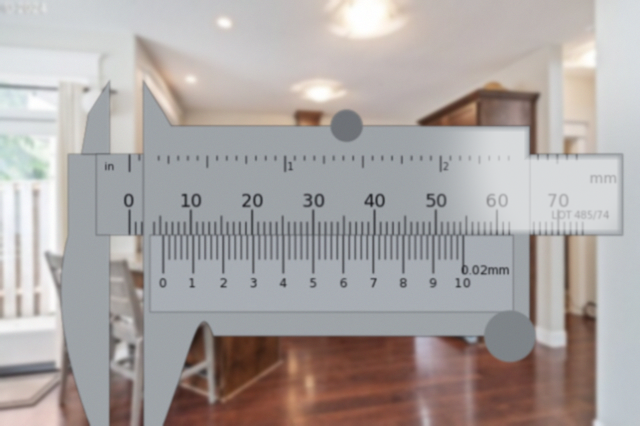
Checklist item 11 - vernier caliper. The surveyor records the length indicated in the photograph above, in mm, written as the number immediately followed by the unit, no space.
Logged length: 5.5mm
